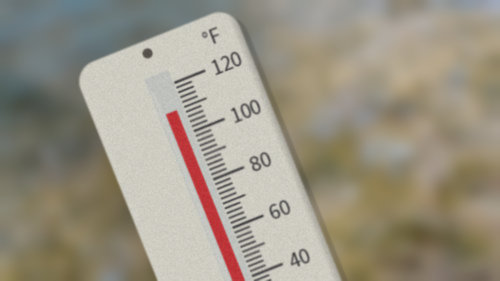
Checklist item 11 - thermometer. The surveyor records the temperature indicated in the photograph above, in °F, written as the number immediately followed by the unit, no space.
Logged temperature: 110°F
